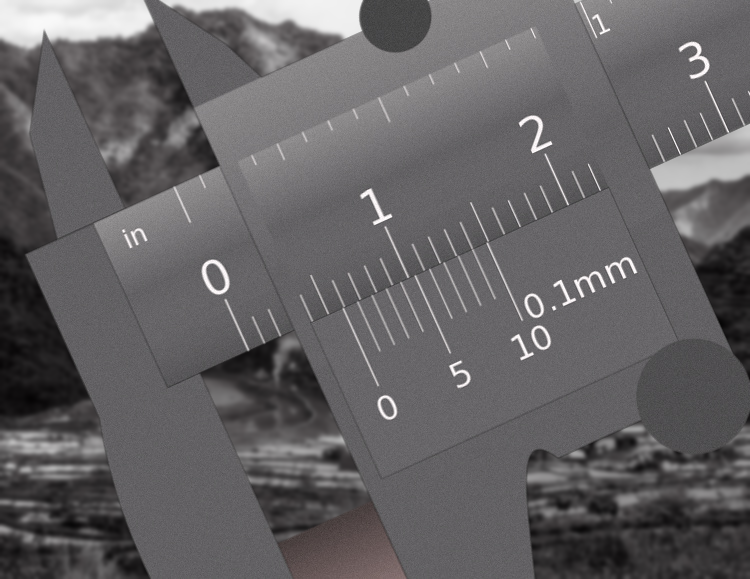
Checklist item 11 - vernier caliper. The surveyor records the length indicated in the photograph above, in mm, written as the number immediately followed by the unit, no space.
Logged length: 5.9mm
